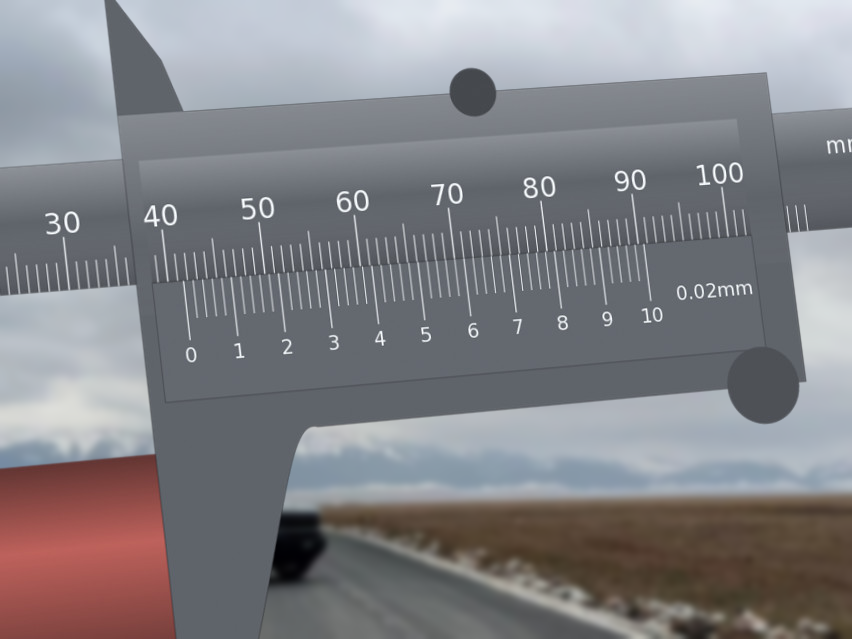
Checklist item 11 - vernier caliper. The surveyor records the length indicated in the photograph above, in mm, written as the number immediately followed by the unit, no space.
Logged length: 41.6mm
